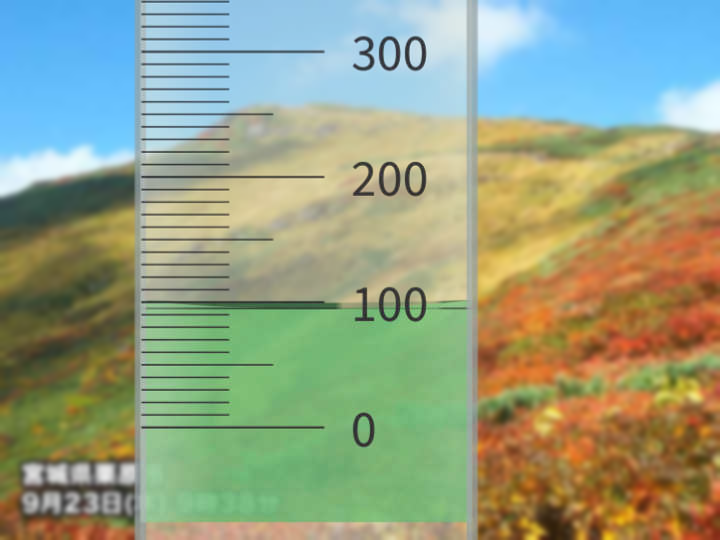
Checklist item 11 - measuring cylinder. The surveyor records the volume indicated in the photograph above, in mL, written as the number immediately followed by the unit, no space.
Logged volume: 95mL
